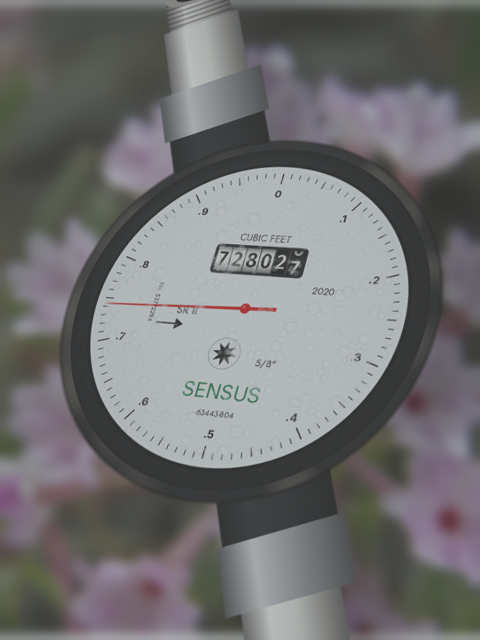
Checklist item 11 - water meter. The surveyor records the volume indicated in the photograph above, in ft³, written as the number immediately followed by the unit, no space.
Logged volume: 728026.74ft³
